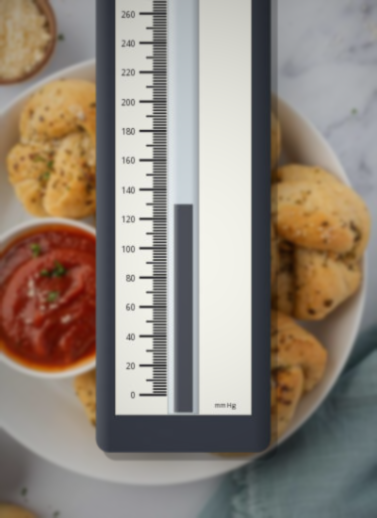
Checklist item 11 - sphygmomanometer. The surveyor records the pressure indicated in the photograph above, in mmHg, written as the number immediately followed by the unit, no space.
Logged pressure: 130mmHg
